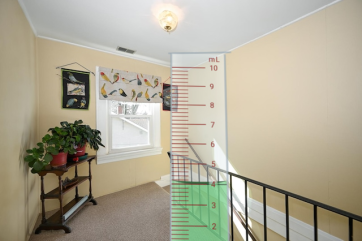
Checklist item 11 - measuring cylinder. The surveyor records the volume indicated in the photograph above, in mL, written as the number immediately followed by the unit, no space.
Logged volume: 4mL
